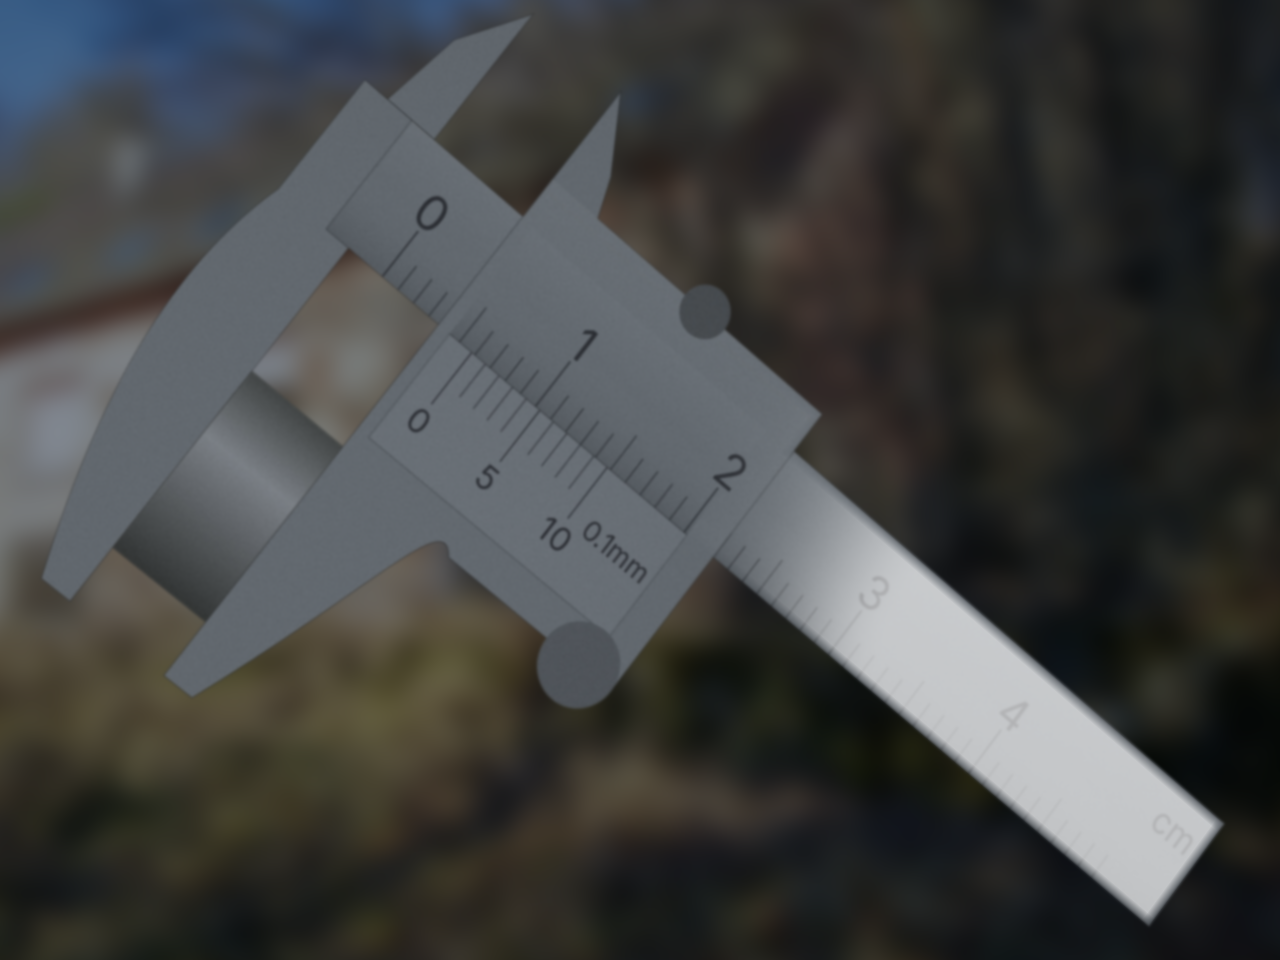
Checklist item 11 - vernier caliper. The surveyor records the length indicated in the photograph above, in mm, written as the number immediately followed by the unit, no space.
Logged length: 5.8mm
